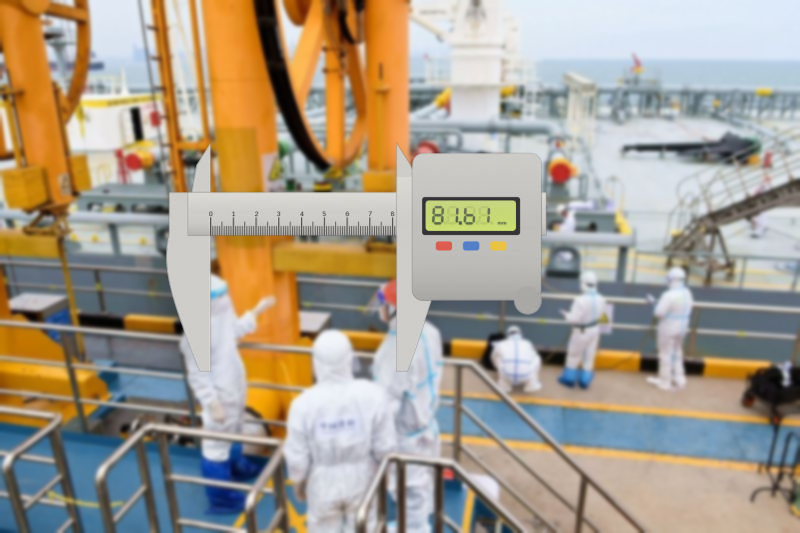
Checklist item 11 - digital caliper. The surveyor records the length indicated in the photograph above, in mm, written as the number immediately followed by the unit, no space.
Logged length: 81.61mm
